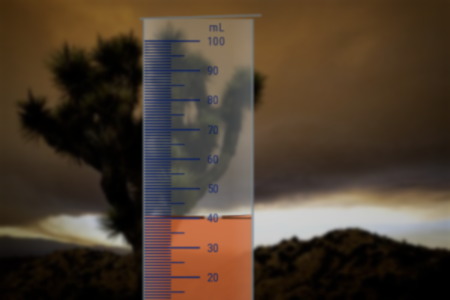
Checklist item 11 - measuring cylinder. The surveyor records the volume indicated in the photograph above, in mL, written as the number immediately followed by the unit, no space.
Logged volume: 40mL
